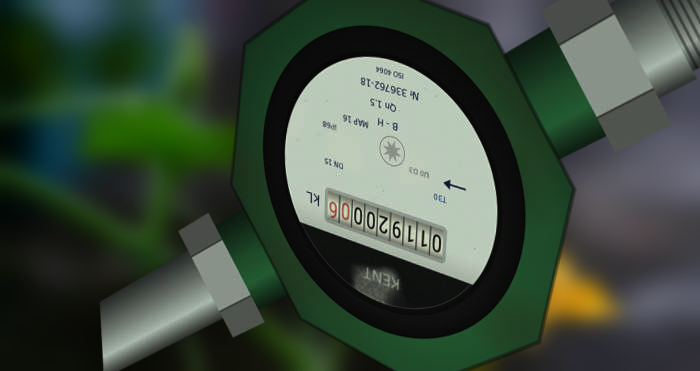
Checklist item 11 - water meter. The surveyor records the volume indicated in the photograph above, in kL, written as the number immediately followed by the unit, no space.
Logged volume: 119200.06kL
